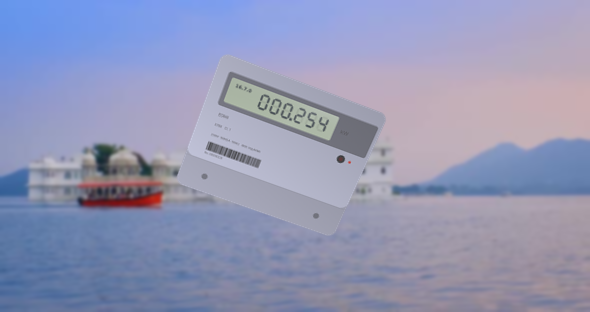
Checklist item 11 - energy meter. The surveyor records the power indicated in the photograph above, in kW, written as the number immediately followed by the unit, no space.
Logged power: 0.254kW
